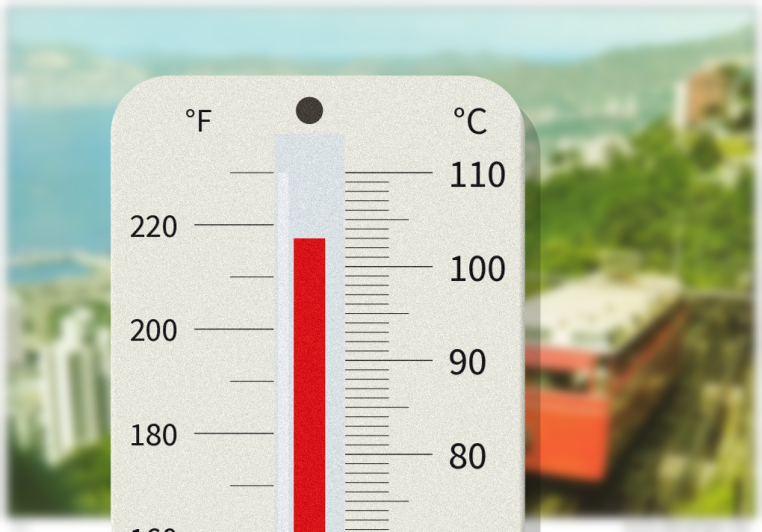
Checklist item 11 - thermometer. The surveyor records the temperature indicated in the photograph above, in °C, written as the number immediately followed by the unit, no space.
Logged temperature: 103°C
